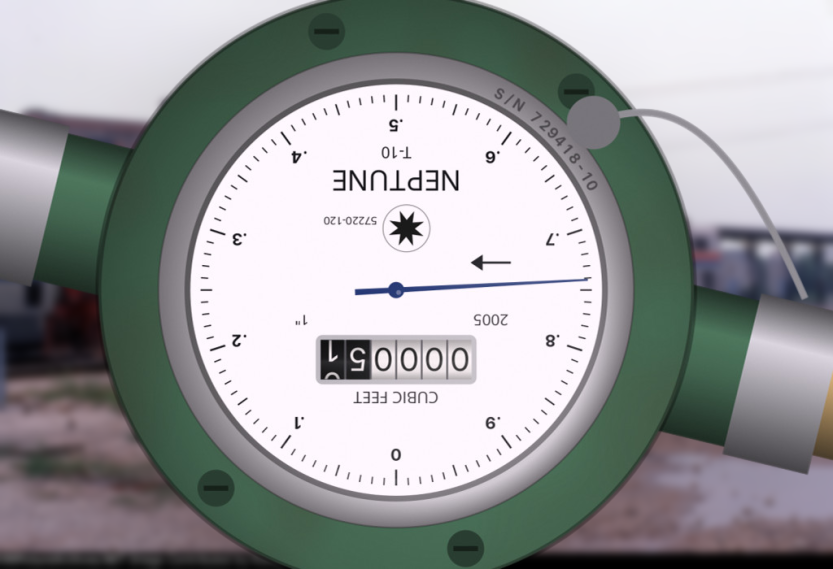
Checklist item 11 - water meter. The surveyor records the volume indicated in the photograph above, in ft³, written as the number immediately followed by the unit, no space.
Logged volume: 50.74ft³
